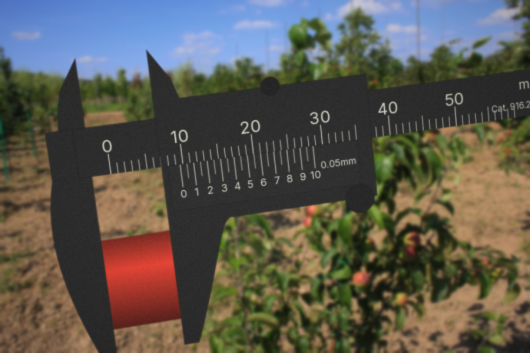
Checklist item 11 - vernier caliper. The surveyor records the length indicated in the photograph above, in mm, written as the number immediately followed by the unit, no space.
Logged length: 9.6mm
